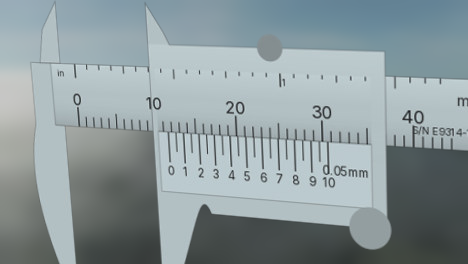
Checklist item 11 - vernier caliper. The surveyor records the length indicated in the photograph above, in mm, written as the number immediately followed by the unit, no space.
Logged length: 11.6mm
